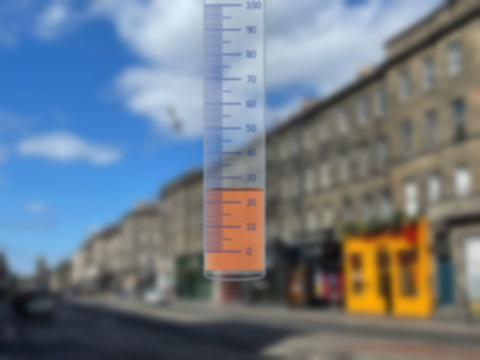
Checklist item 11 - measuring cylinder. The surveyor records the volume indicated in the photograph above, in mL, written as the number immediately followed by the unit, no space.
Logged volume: 25mL
